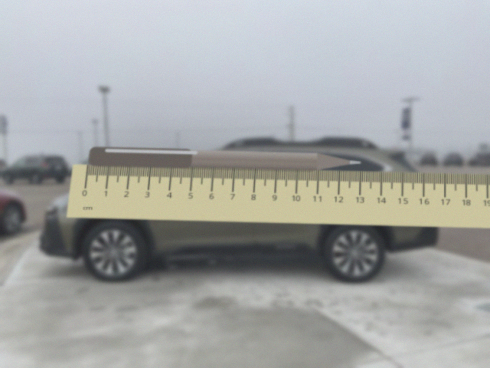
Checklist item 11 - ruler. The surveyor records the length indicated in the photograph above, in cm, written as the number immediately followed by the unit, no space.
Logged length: 13cm
